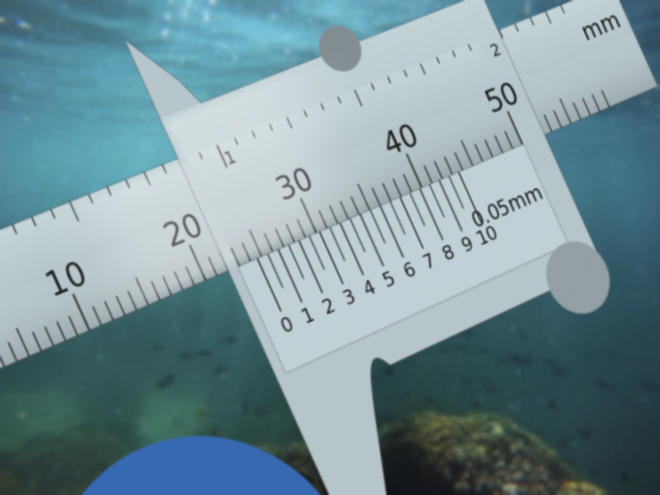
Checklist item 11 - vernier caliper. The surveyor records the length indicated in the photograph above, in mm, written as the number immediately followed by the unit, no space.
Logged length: 24.6mm
